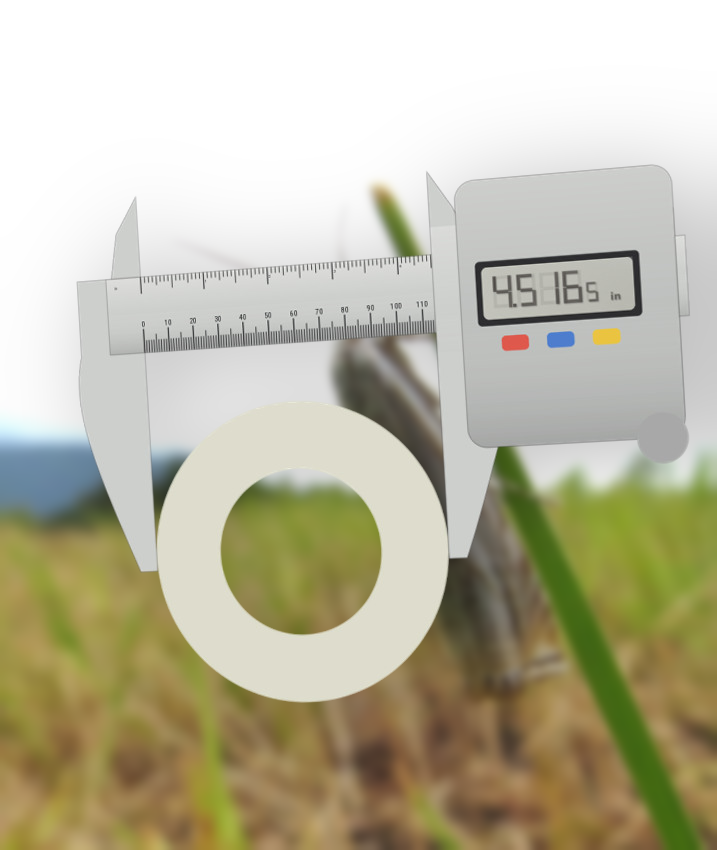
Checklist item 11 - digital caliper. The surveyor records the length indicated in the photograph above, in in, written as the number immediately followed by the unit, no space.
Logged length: 4.5165in
